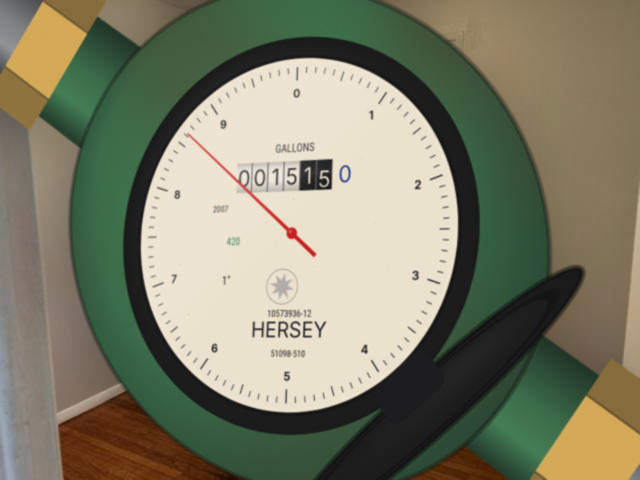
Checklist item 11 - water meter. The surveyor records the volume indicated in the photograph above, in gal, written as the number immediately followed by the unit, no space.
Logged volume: 15148.6gal
